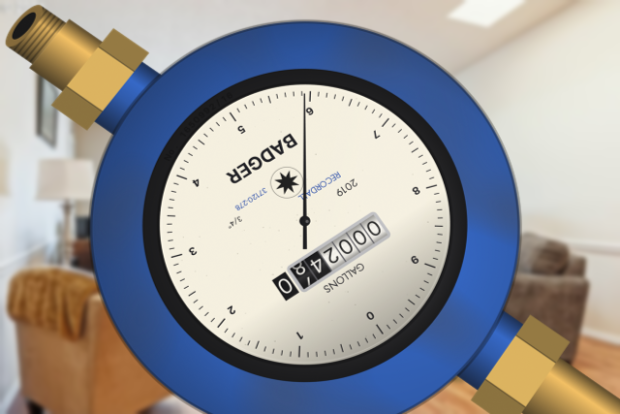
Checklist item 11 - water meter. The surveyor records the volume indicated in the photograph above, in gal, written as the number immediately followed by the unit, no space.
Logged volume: 2475.9gal
